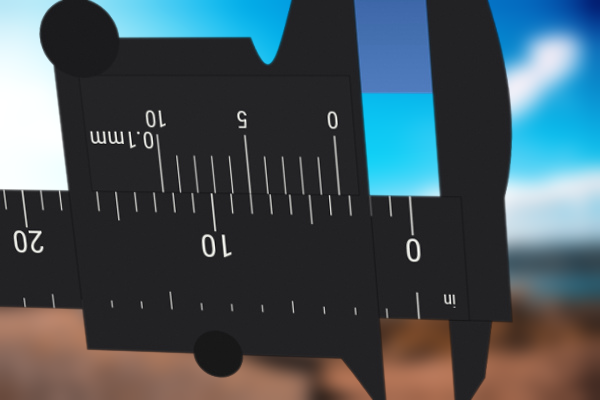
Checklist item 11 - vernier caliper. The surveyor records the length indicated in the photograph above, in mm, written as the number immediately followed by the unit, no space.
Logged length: 3.5mm
